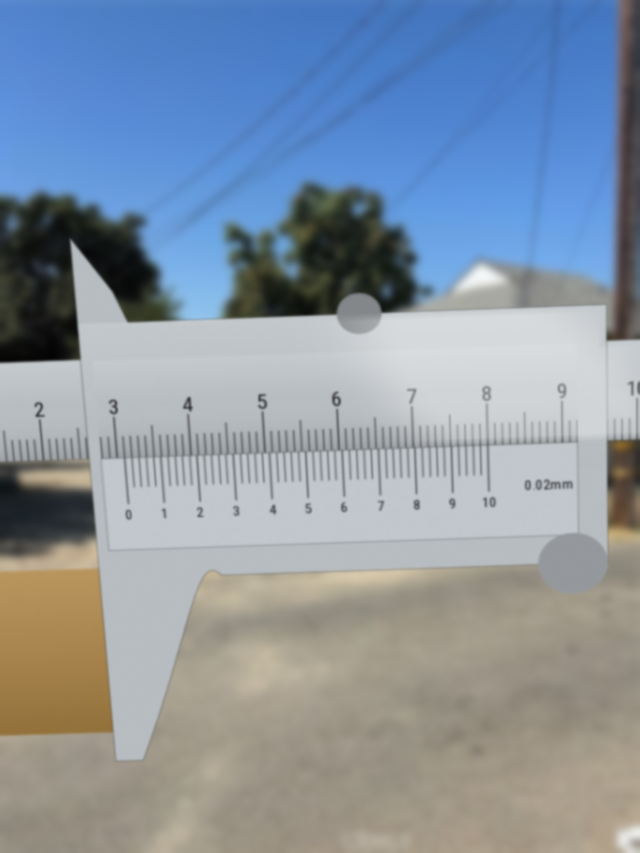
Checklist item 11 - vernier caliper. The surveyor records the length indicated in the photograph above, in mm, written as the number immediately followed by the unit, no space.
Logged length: 31.0mm
